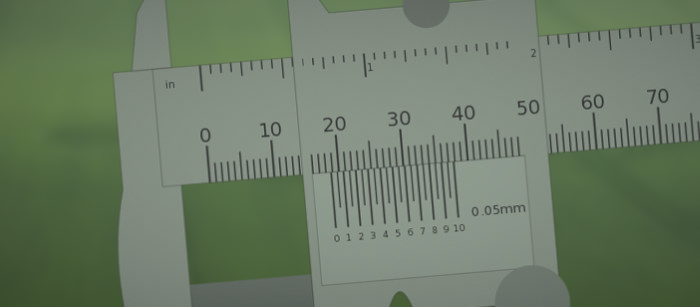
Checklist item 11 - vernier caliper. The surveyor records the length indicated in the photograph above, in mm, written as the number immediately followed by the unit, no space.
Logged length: 18.8mm
